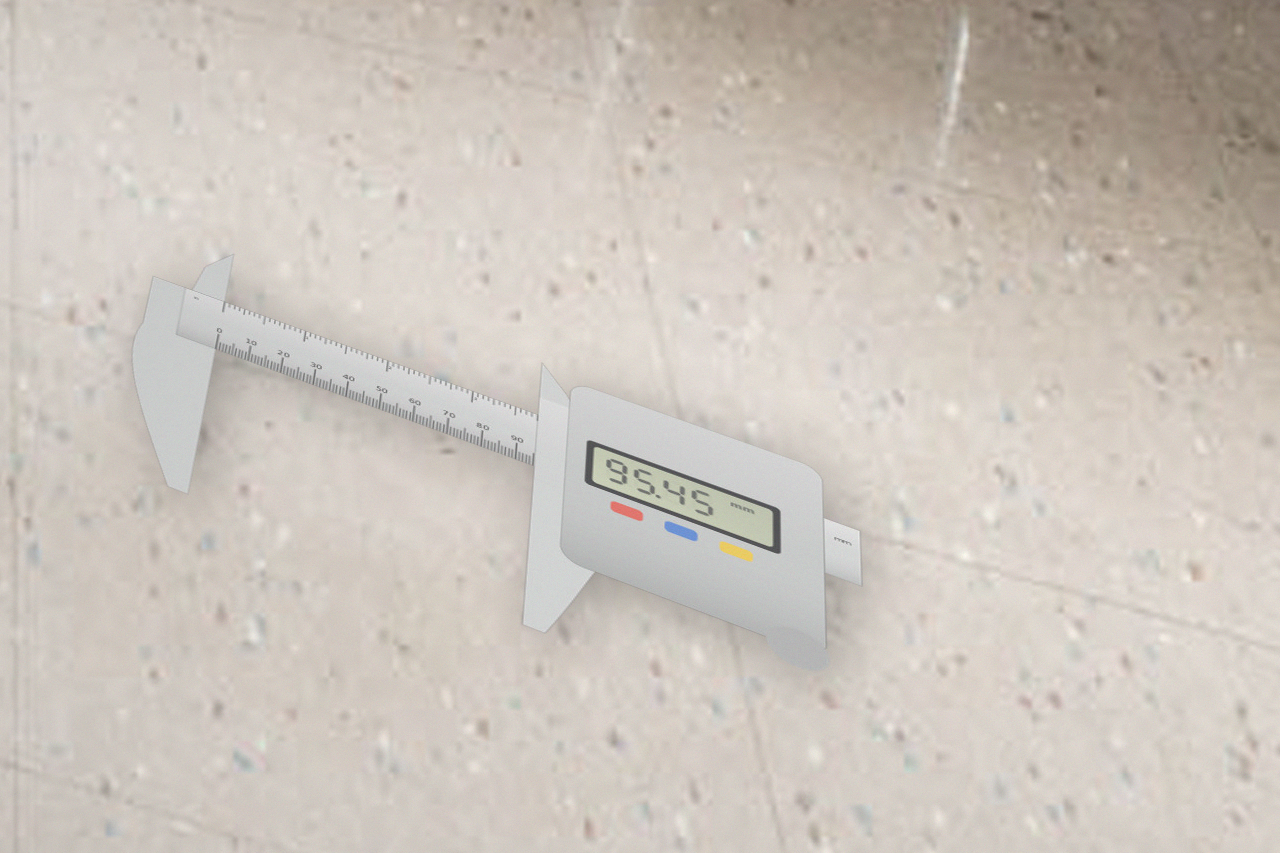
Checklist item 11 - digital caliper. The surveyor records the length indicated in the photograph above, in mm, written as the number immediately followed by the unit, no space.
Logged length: 95.45mm
